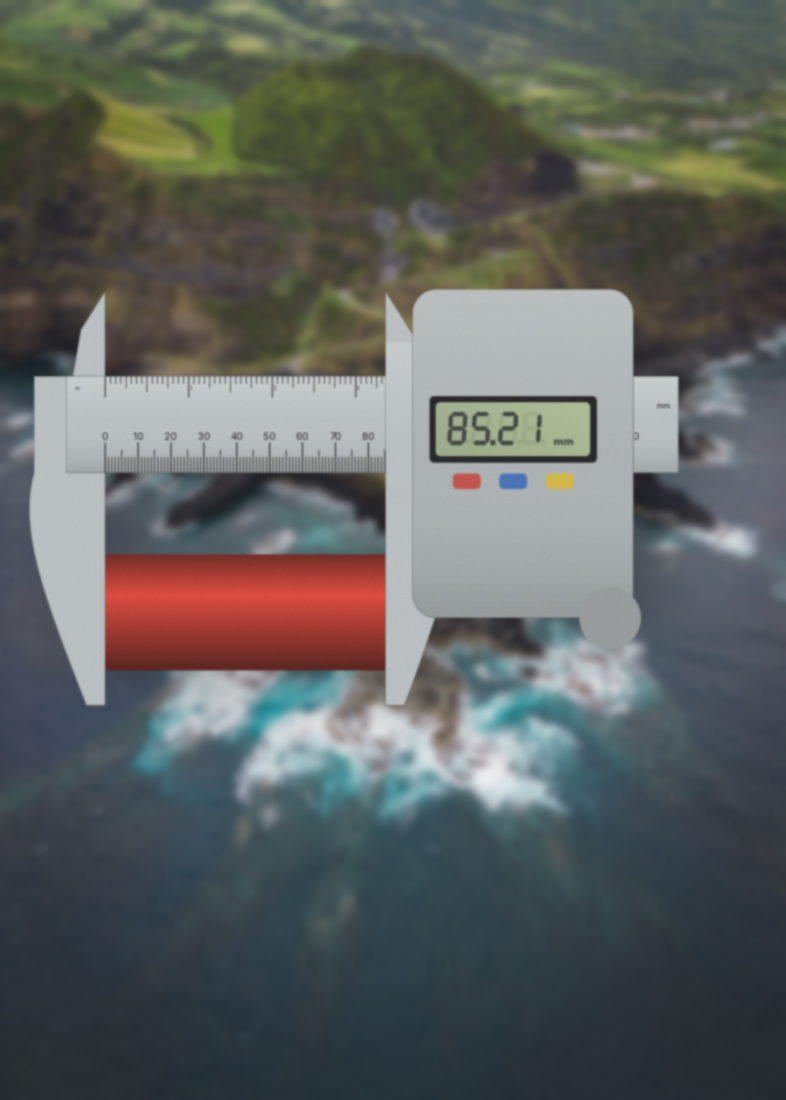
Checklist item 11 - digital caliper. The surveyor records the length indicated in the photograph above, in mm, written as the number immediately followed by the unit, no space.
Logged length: 85.21mm
